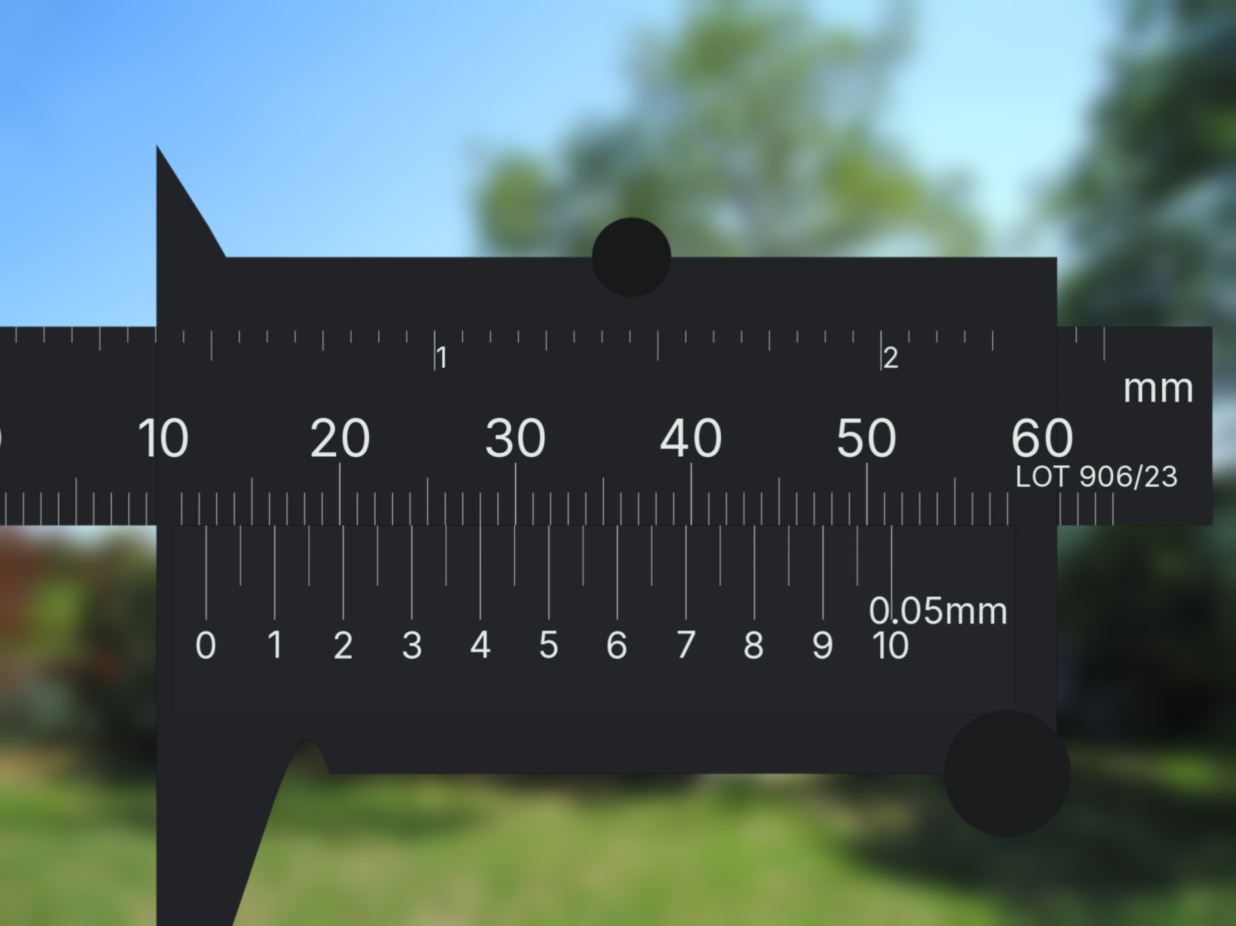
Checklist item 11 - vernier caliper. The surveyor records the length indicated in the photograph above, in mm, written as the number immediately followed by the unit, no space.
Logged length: 12.4mm
